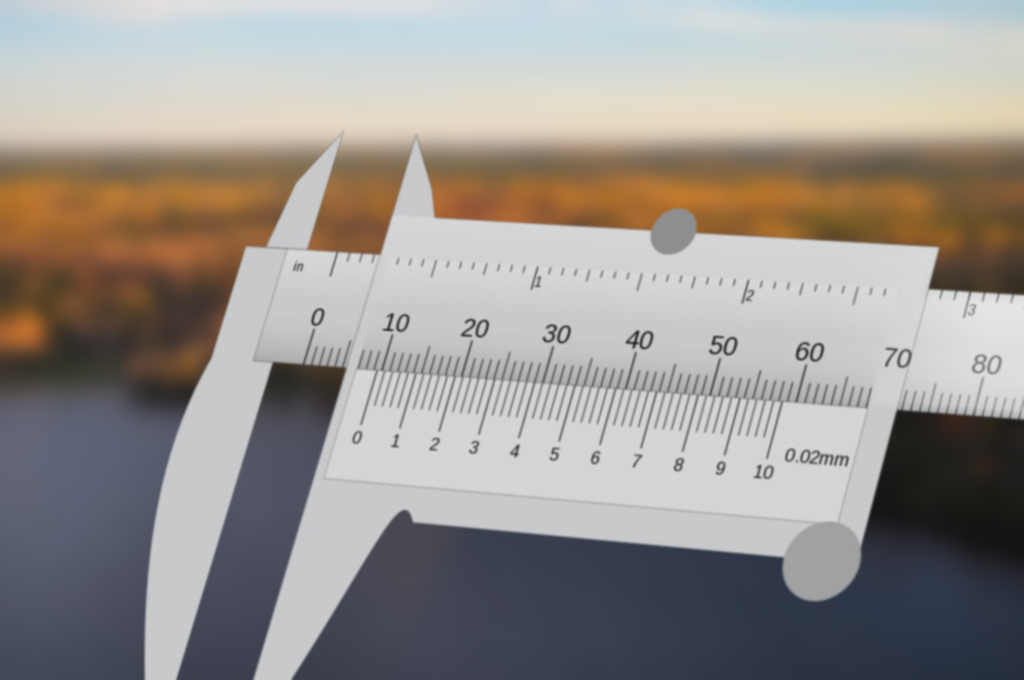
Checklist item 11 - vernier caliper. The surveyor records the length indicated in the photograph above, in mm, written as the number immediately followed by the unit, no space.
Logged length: 9.4mm
